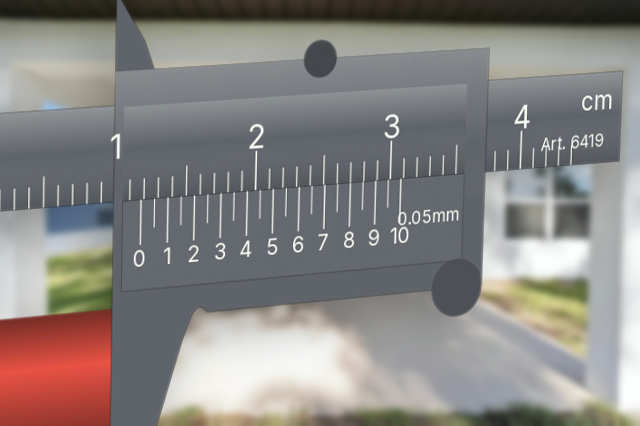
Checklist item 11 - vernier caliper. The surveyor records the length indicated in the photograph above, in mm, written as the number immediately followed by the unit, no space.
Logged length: 11.8mm
